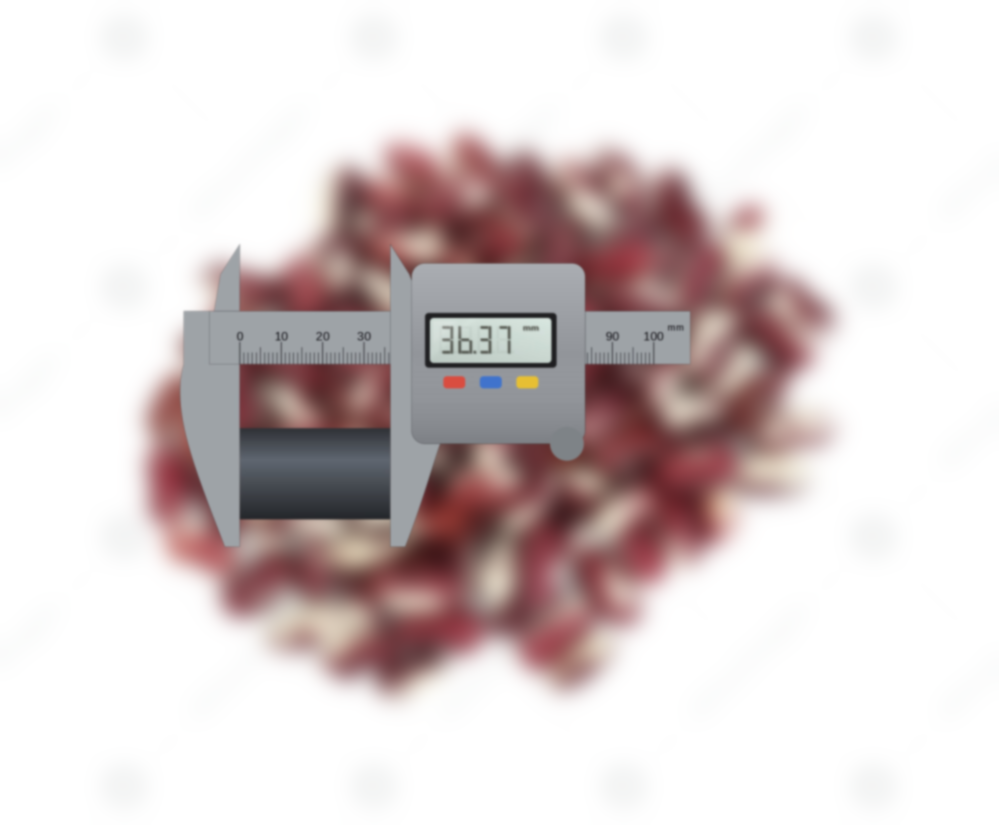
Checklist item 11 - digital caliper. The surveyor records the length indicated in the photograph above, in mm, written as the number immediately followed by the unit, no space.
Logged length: 36.37mm
